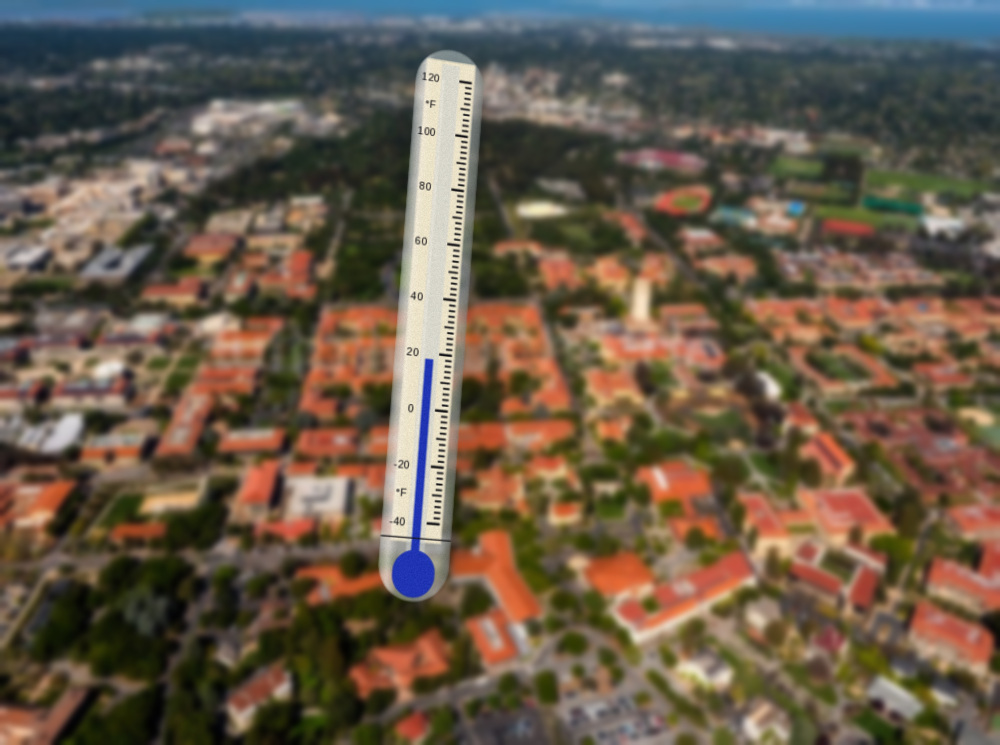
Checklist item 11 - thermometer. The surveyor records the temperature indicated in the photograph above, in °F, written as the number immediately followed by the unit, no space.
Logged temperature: 18°F
